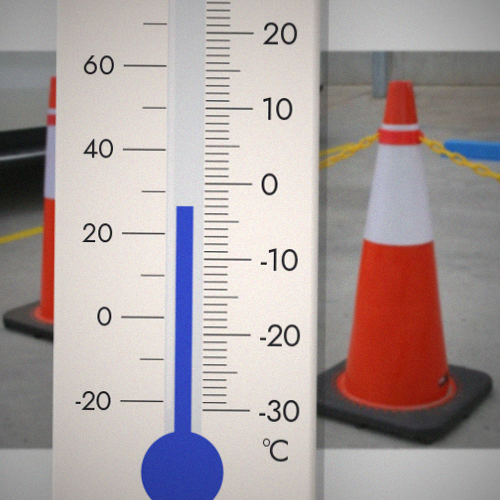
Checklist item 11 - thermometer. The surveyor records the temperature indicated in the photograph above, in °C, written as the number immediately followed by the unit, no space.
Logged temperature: -3°C
